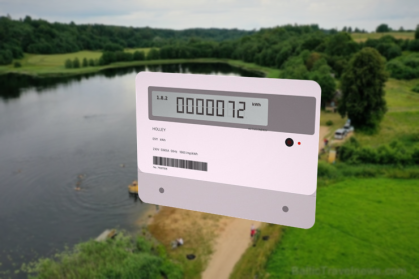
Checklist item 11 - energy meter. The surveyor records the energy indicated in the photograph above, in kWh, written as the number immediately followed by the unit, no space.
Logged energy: 72kWh
